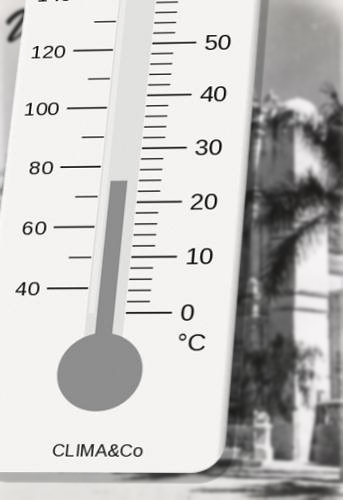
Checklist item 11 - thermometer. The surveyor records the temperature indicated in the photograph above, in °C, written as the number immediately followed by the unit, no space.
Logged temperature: 24°C
